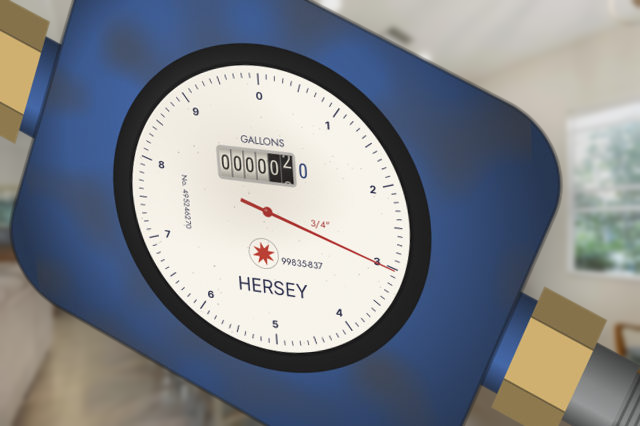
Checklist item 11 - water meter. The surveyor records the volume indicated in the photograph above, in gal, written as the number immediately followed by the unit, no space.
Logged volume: 23.0gal
